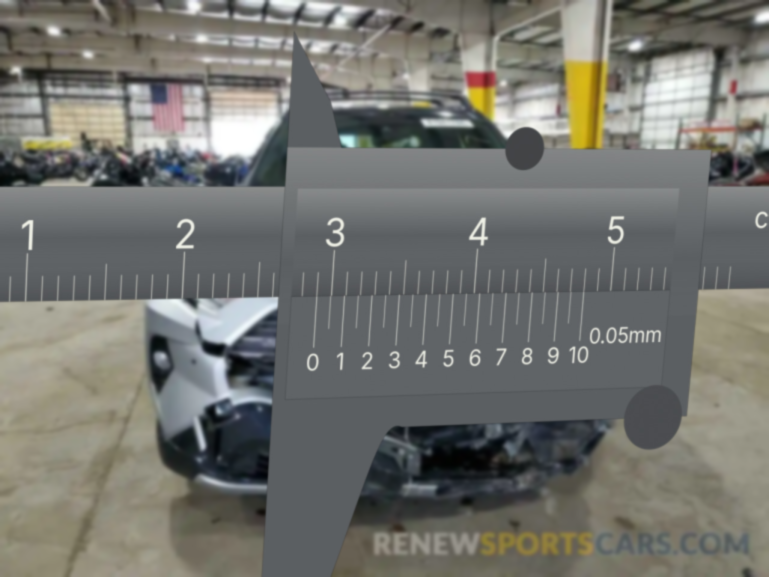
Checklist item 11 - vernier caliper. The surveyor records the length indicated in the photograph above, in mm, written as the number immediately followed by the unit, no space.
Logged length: 29.0mm
